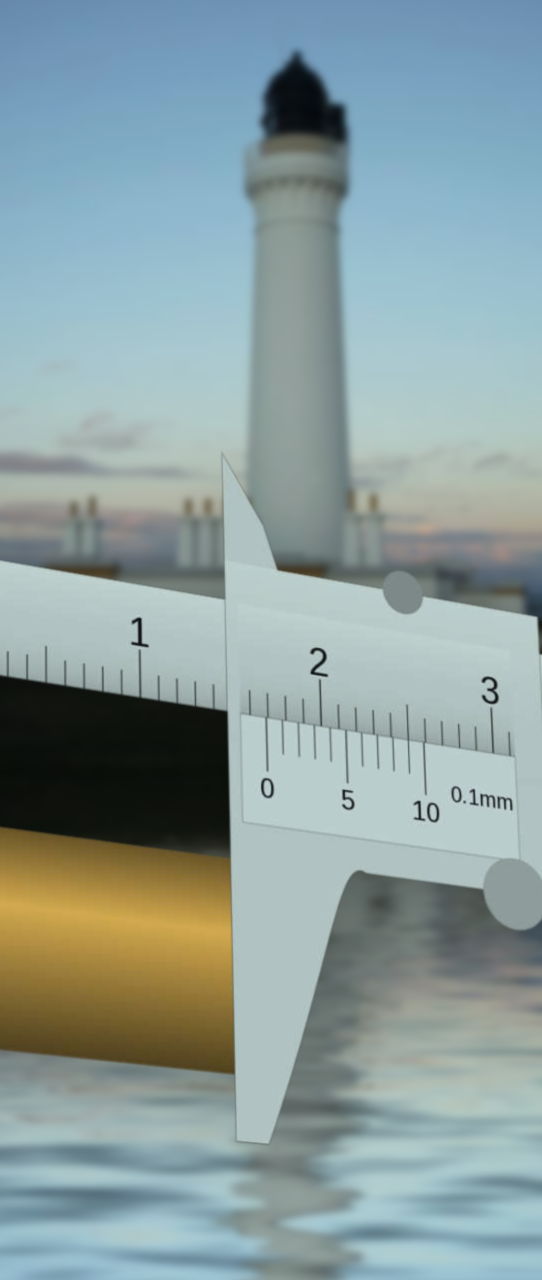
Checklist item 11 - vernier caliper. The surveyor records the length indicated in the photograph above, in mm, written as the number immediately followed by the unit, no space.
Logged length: 16.9mm
